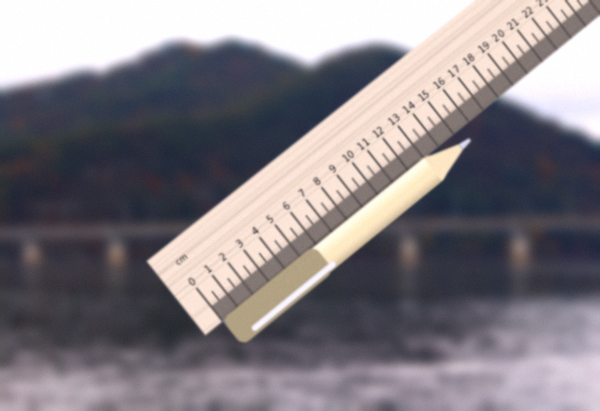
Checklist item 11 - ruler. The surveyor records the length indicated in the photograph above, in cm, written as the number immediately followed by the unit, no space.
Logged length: 15.5cm
